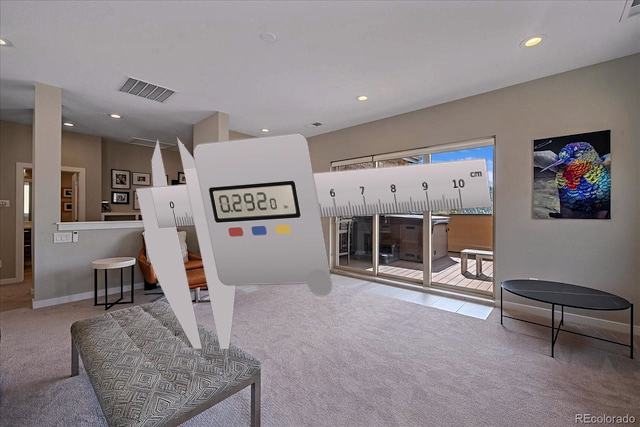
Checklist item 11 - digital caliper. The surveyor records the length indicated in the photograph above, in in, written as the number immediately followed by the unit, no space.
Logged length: 0.2920in
